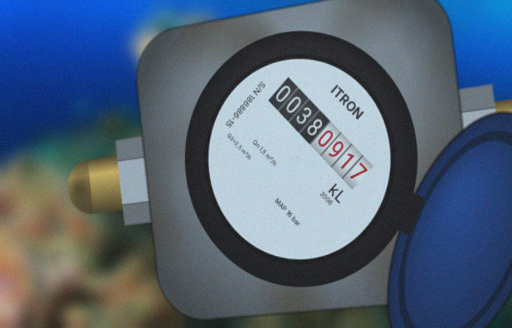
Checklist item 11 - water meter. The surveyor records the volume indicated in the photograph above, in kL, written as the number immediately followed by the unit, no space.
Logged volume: 38.0917kL
